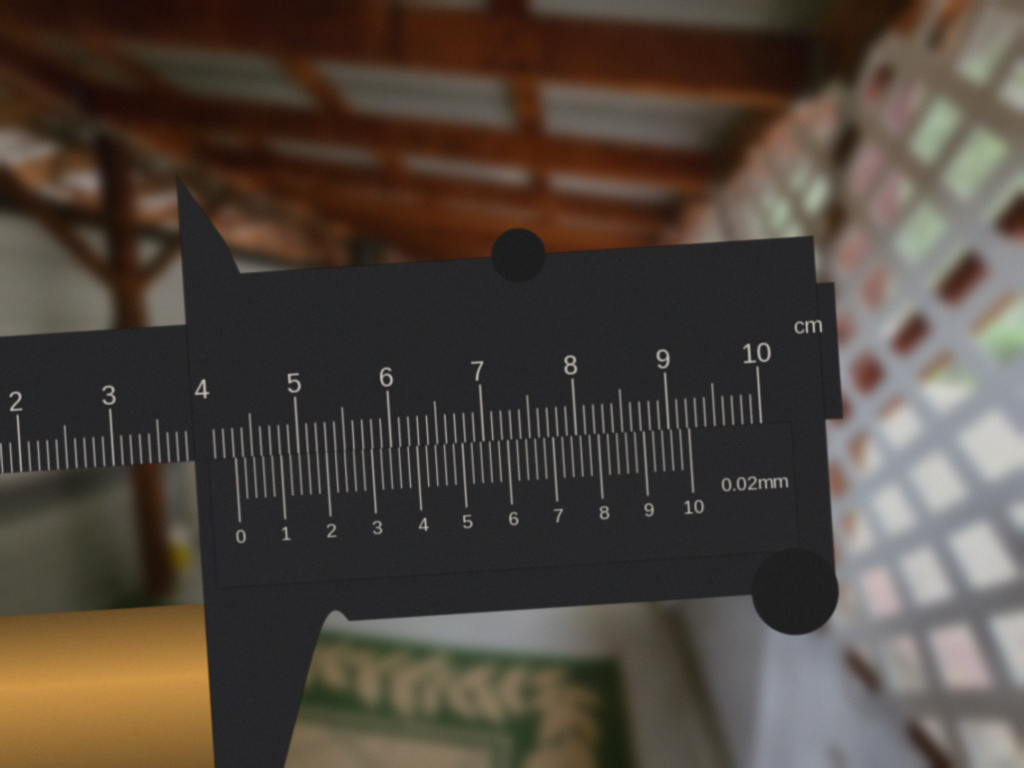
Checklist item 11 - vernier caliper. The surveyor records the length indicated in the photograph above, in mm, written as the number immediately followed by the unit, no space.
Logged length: 43.2mm
